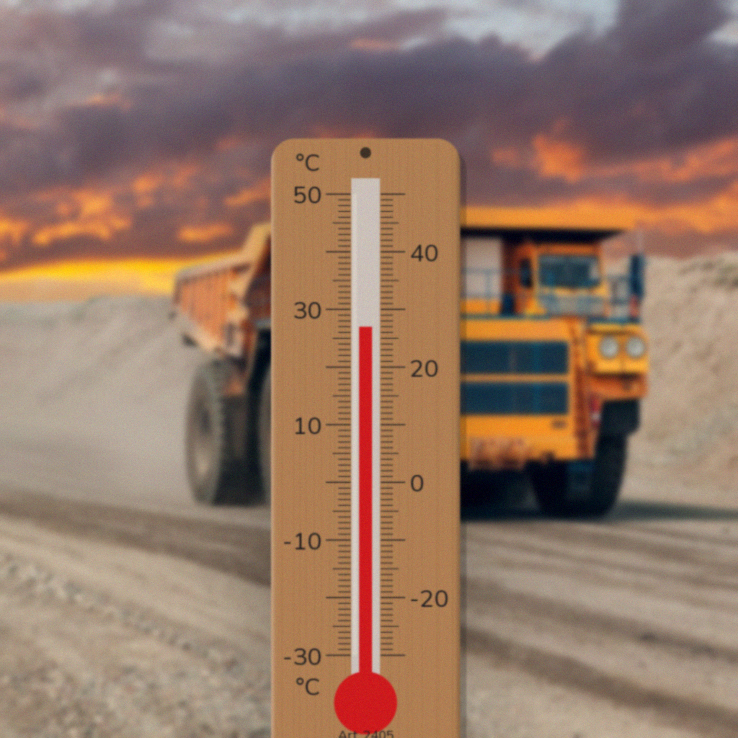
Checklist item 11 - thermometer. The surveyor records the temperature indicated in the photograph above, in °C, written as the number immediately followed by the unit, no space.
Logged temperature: 27°C
